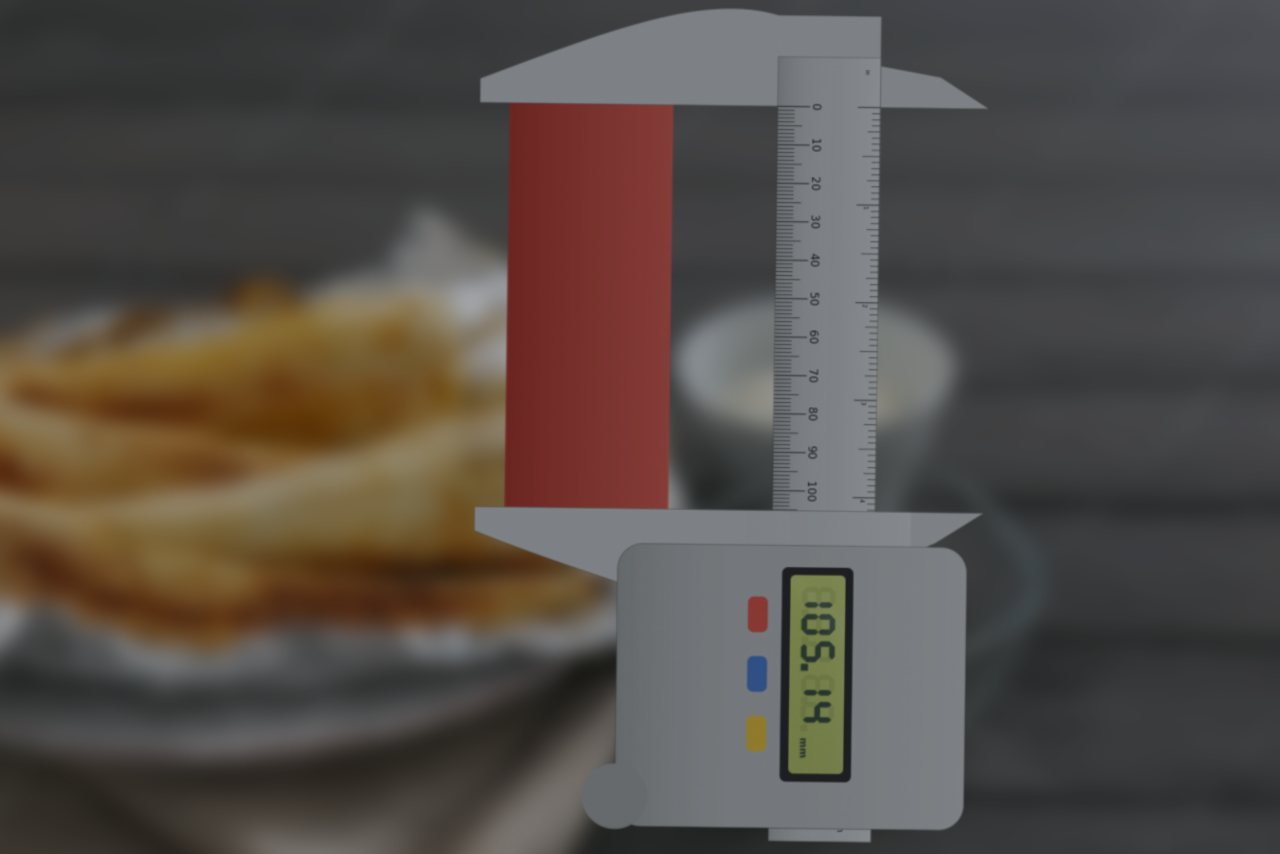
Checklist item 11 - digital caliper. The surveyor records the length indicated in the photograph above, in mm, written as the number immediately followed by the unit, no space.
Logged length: 105.14mm
